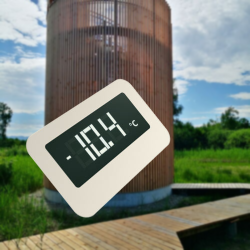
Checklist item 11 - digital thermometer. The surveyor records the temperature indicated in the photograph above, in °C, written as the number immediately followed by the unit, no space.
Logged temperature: -10.4°C
